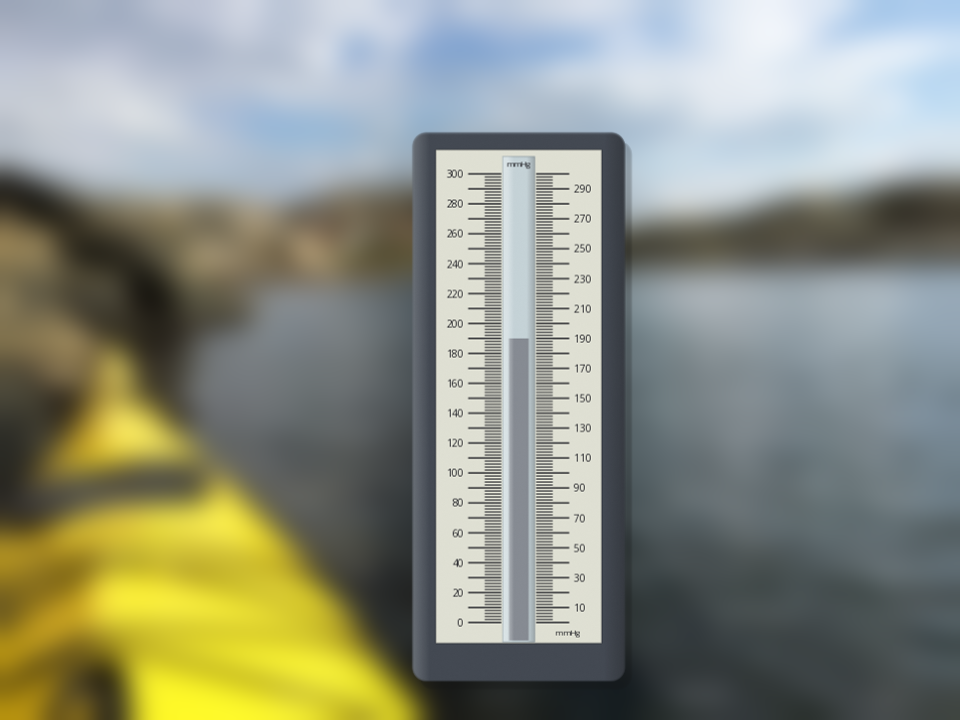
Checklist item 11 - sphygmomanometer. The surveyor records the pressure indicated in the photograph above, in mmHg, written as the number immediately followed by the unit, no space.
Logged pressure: 190mmHg
